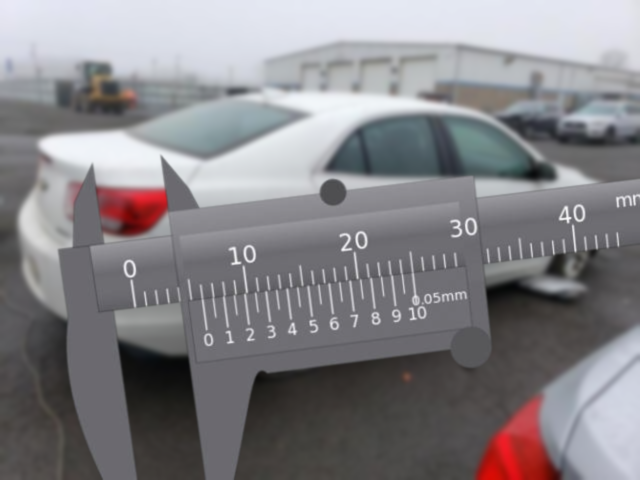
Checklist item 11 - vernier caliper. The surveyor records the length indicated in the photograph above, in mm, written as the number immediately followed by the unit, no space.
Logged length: 6.0mm
